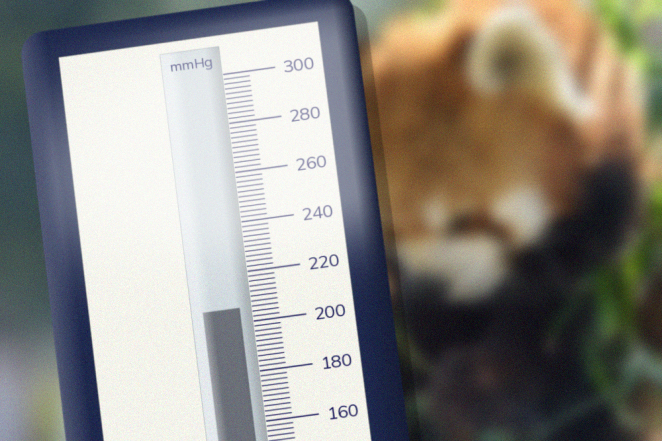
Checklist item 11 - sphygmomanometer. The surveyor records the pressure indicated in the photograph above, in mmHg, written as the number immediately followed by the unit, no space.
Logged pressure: 206mmHg
